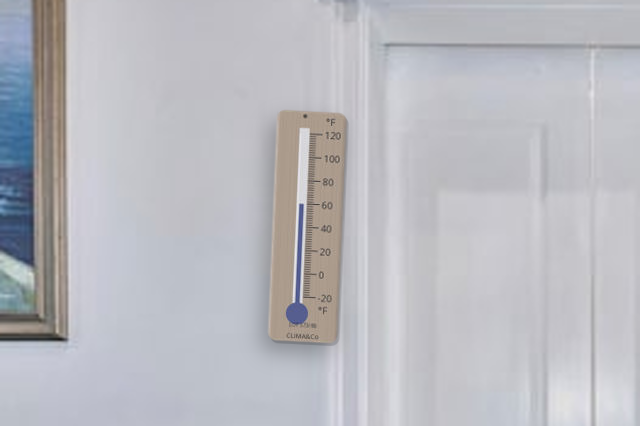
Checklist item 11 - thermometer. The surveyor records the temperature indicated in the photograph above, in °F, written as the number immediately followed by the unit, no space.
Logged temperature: 60°F
